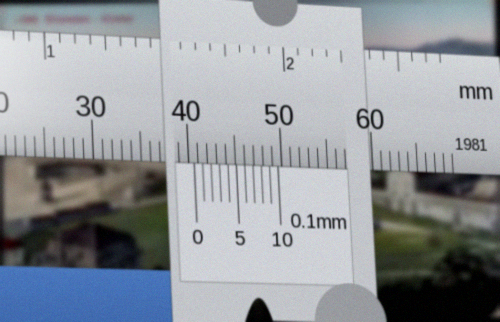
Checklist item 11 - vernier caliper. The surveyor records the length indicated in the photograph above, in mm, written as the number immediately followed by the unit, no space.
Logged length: 40.6mm
